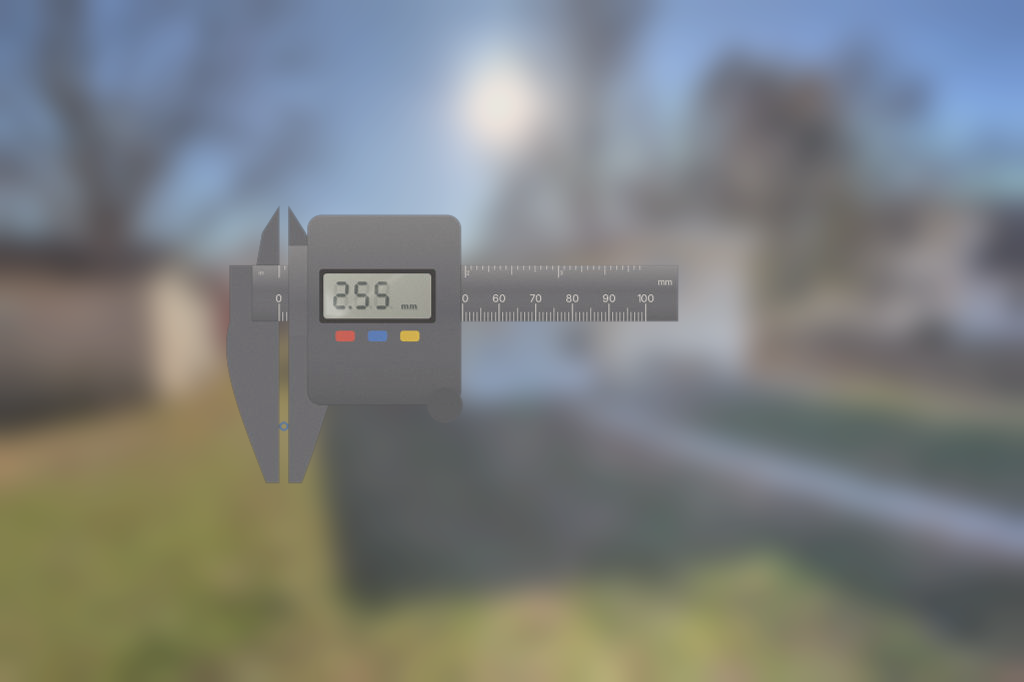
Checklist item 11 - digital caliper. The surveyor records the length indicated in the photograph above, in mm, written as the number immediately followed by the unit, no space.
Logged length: 2.55mm
